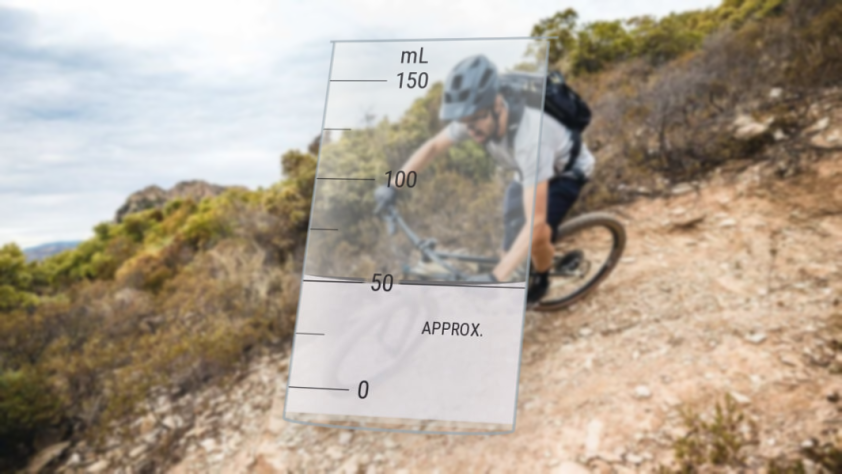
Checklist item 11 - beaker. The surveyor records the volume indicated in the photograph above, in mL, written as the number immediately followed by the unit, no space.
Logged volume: 50mL
